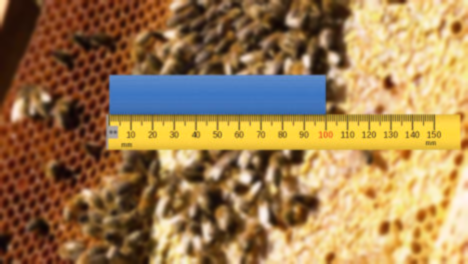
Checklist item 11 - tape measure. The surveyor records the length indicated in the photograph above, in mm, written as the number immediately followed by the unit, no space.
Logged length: 100mm
